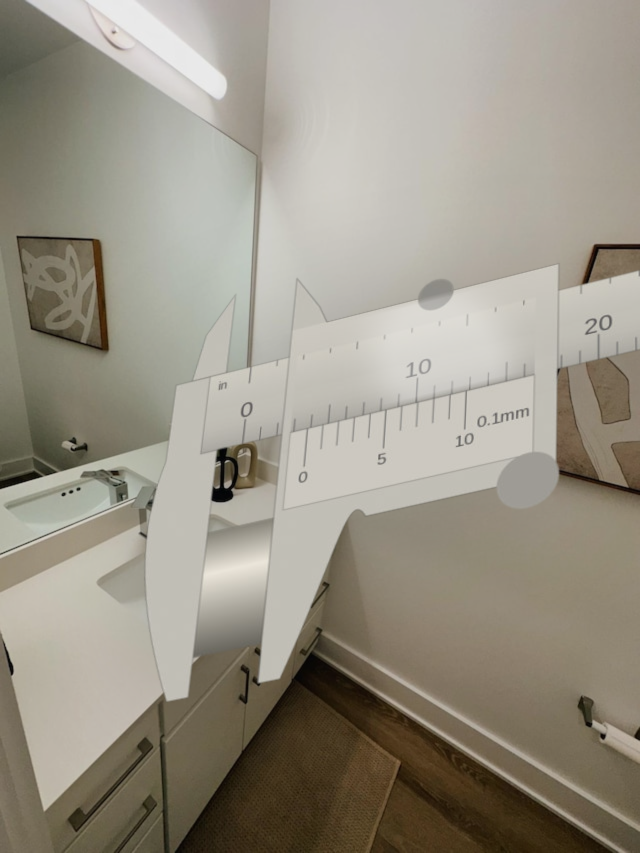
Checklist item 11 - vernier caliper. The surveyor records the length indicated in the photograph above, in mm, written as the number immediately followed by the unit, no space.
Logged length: 3.8mm
